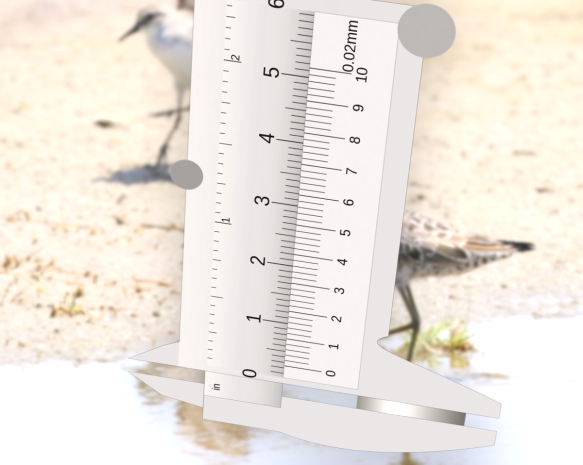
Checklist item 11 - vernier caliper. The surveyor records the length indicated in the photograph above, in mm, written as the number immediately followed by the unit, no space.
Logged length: 2.4mm
